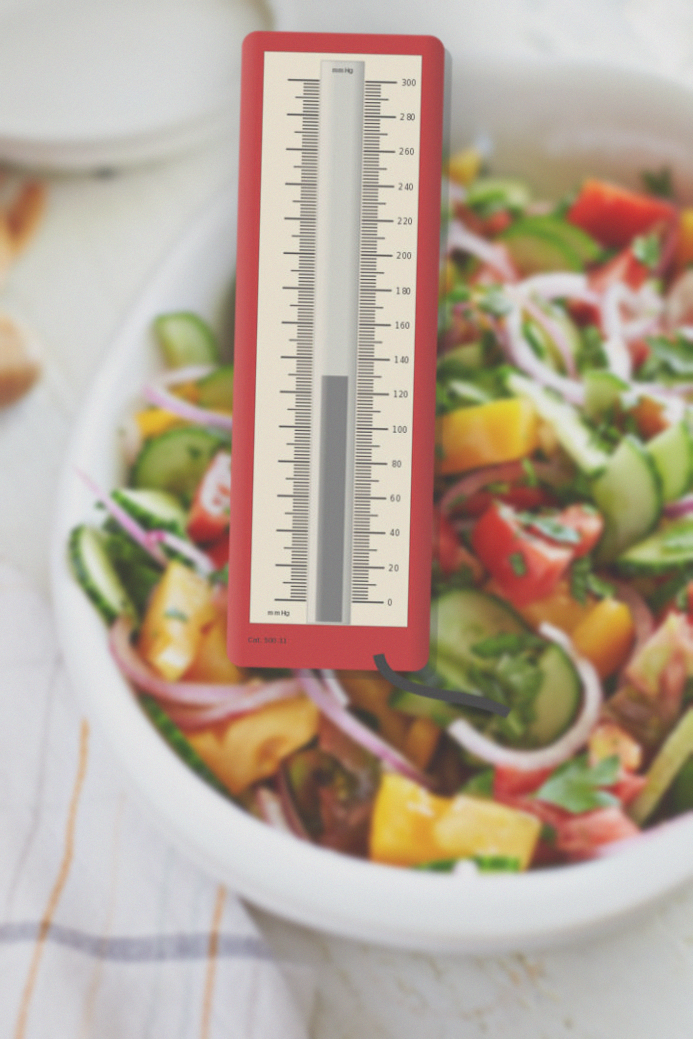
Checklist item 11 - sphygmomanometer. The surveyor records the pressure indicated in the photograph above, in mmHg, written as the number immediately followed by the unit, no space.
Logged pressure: 130mmHg
